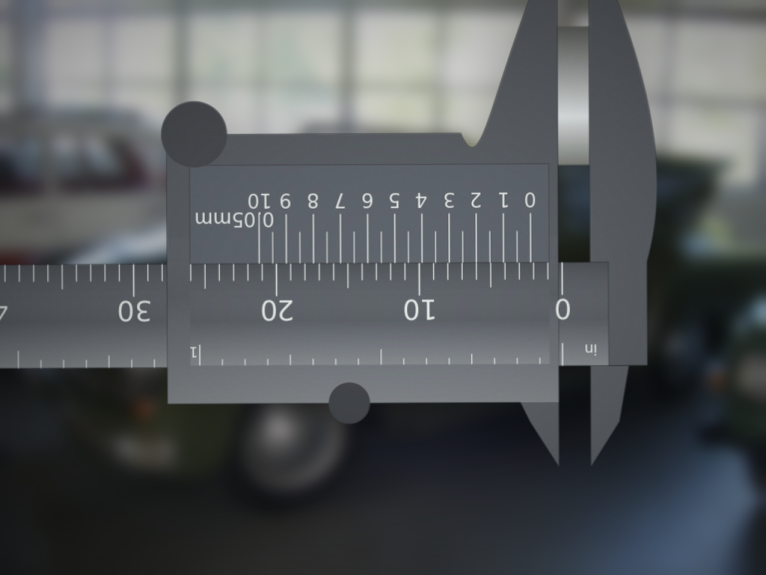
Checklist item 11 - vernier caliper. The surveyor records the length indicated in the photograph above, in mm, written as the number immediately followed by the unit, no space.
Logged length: 2.2mm
